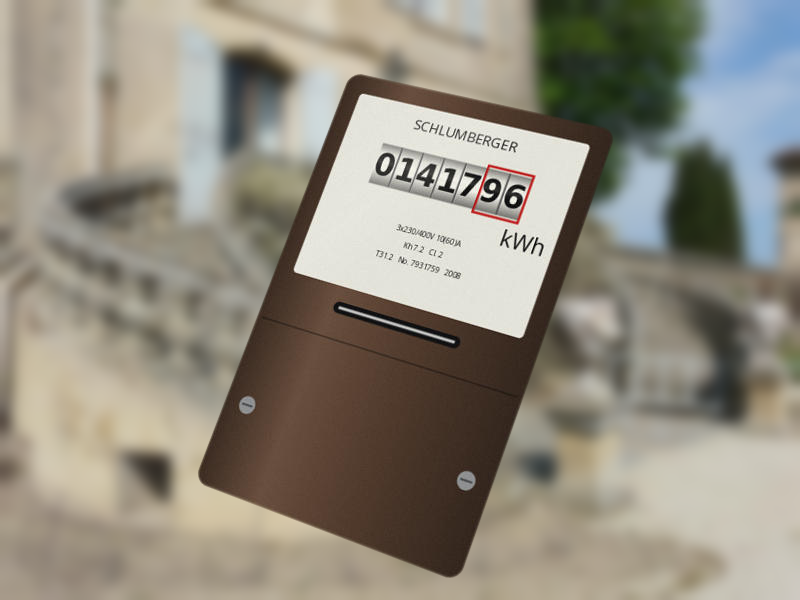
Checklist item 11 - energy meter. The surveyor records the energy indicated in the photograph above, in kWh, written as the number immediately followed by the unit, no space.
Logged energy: 1417.96kWh
